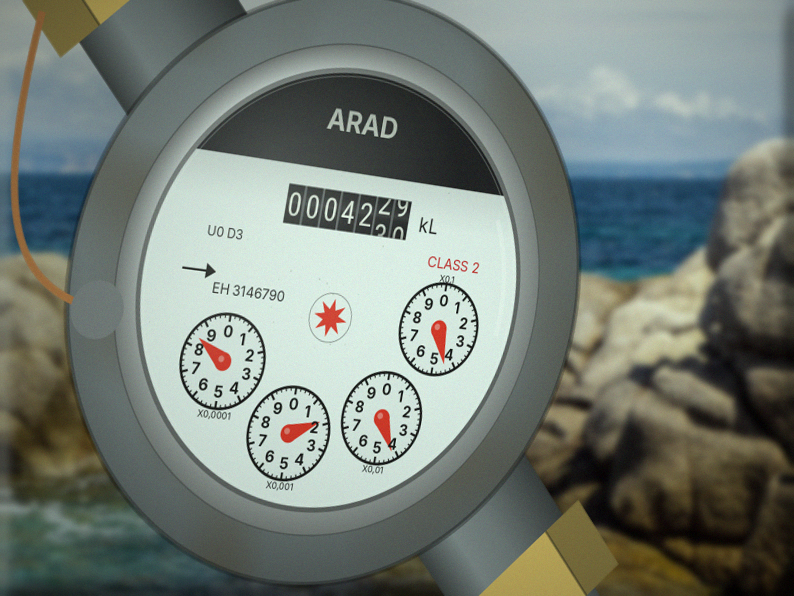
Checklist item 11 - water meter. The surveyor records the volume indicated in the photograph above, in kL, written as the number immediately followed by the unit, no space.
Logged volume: 4229.4418kL
